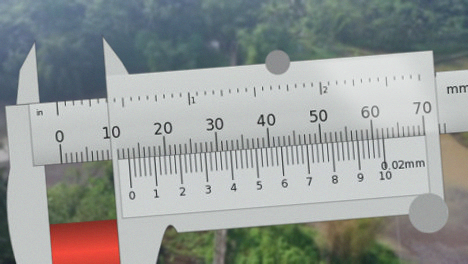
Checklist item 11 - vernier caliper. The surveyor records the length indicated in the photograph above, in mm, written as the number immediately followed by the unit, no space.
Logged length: 13.0mm
